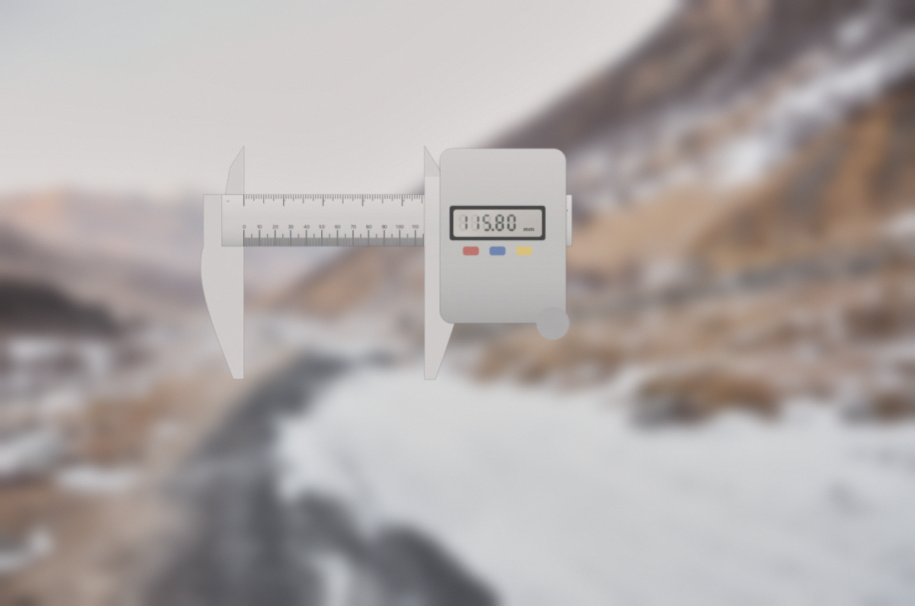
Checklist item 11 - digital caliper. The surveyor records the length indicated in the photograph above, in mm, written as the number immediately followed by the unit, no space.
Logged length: 115.80mm
